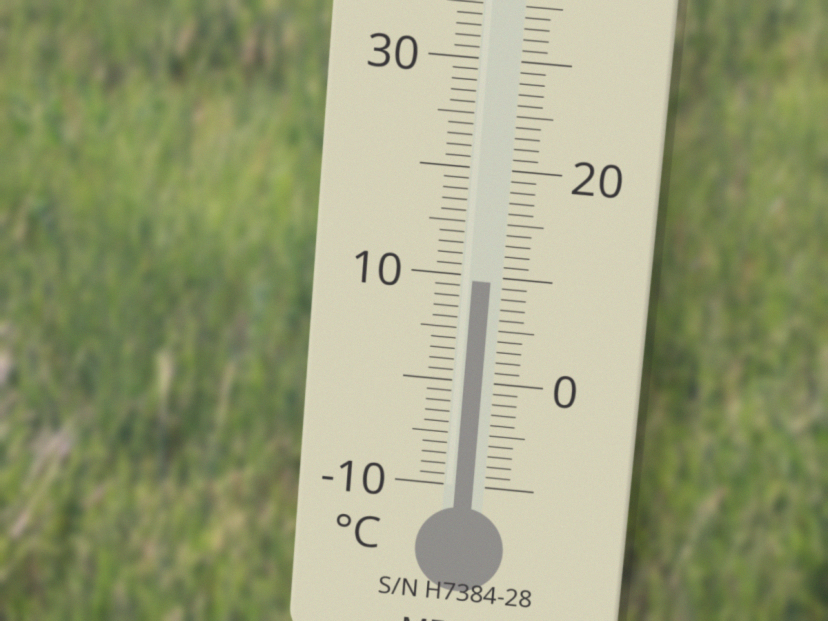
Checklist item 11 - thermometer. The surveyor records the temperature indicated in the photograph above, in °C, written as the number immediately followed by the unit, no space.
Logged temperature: 9.5°C
